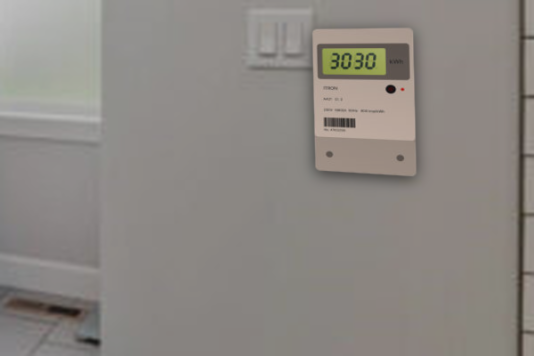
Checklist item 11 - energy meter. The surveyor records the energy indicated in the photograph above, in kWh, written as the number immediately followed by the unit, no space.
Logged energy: 3030kWh
